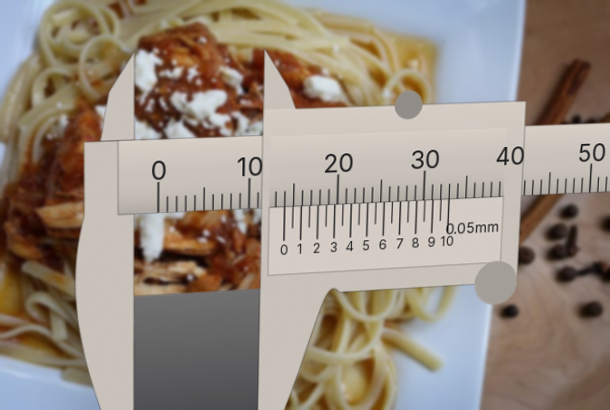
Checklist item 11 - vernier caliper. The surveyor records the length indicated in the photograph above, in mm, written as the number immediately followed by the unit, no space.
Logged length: 14.0mm
